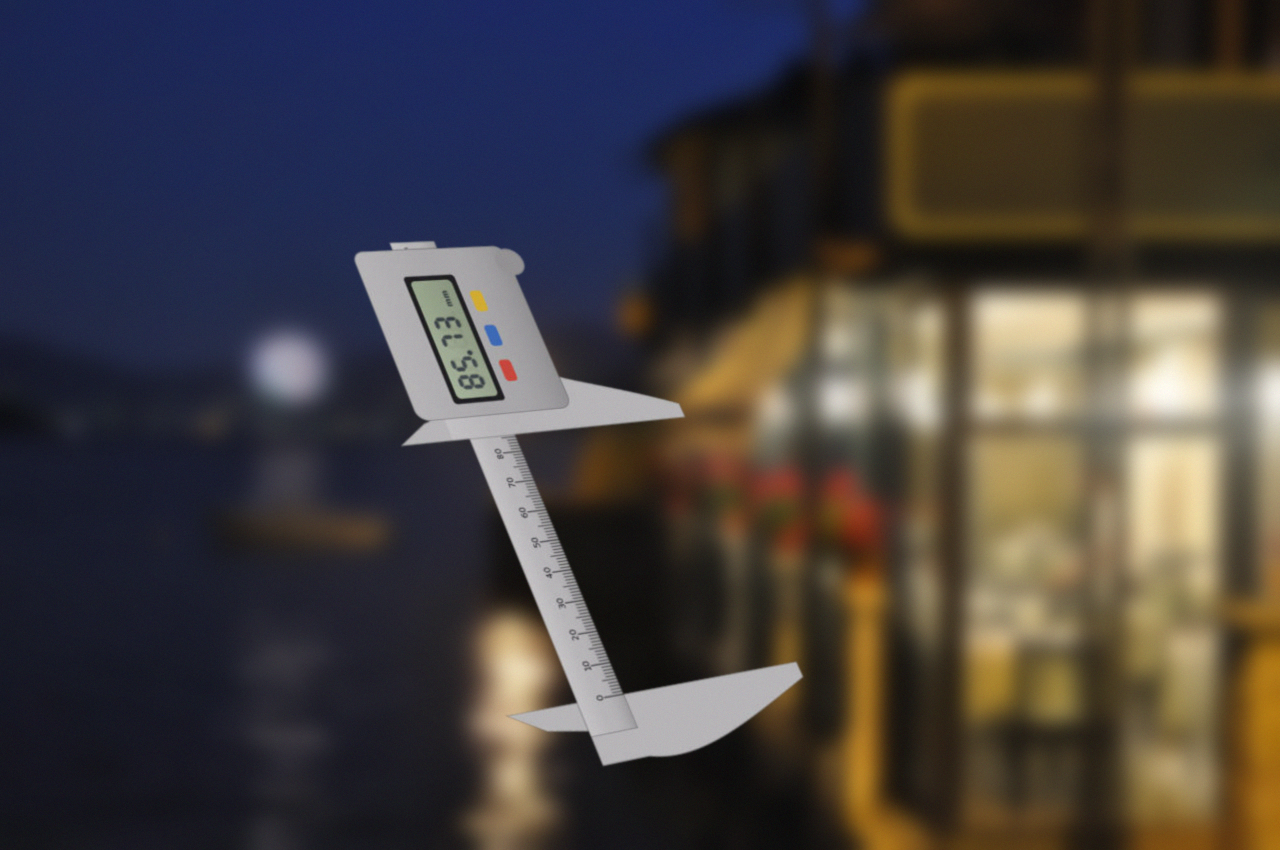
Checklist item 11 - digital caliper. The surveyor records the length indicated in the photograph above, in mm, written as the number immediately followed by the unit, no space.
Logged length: 85.73mm
